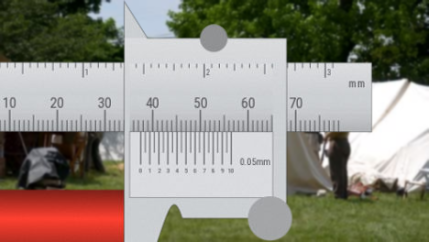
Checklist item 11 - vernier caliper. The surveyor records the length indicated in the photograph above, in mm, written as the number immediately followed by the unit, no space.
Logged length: 37.5mm
